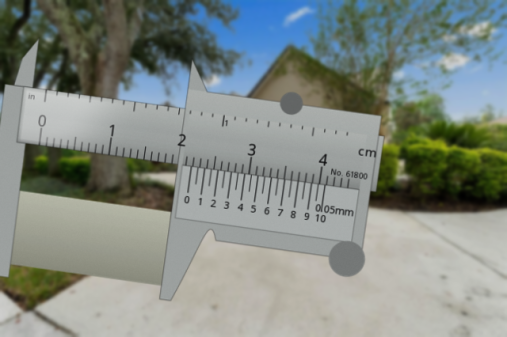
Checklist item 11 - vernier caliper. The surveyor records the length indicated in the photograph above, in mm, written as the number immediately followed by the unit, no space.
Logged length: 21.8mm
